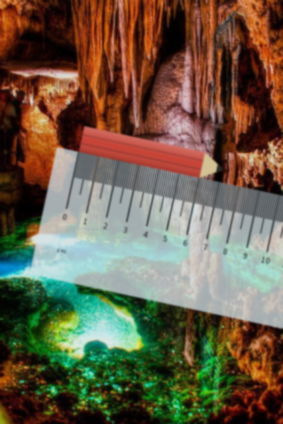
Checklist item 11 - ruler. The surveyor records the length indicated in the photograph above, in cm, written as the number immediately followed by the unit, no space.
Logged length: 7cm
